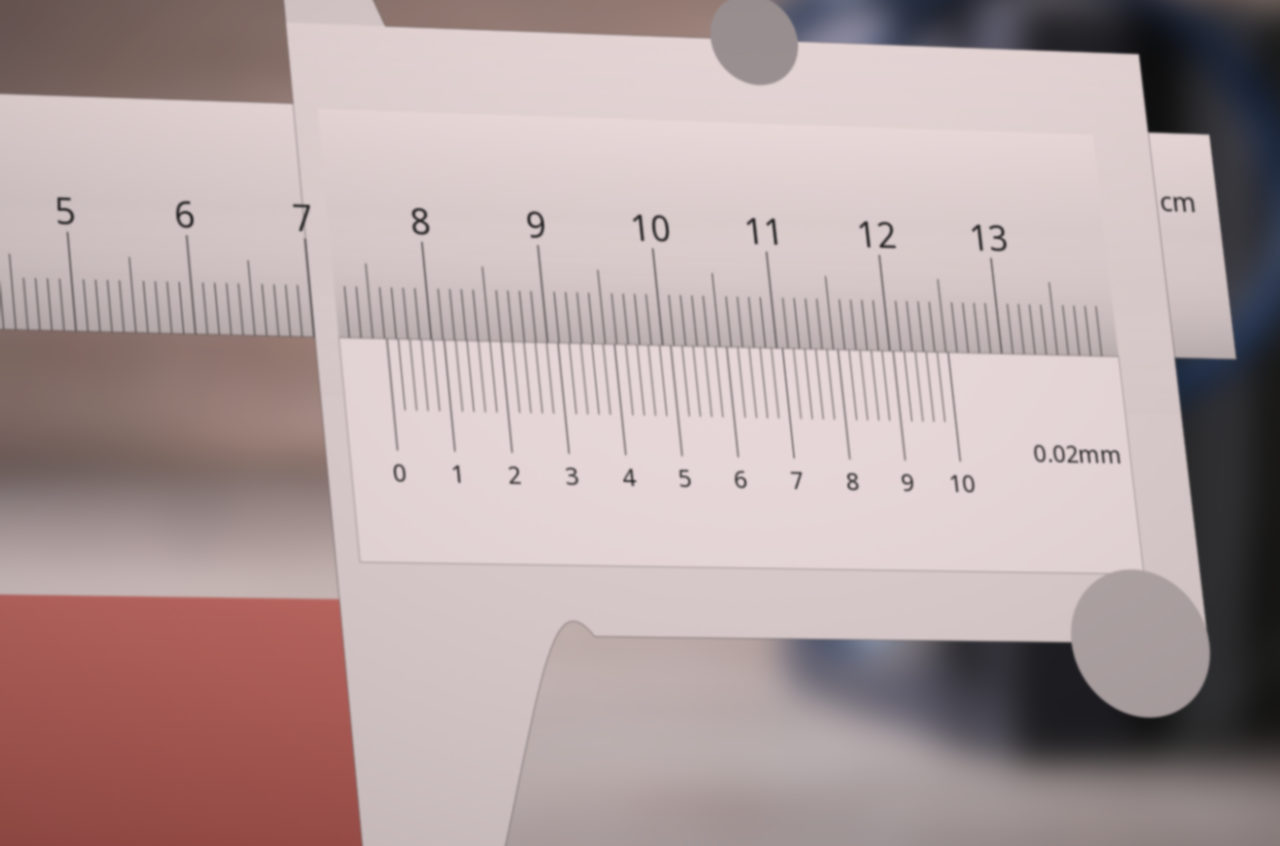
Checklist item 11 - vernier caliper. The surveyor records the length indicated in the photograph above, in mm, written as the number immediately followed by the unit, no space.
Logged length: 76.2mm
